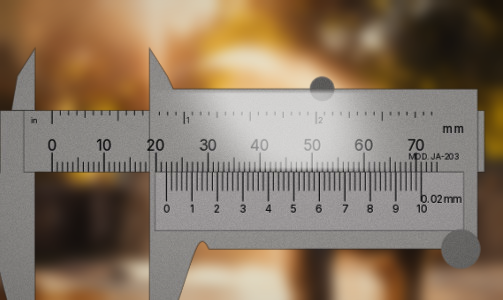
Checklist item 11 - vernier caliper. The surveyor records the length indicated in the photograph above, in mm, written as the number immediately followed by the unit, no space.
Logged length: 22.0mm
